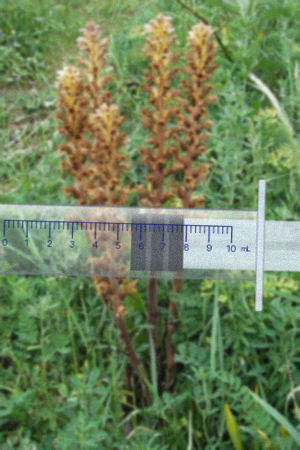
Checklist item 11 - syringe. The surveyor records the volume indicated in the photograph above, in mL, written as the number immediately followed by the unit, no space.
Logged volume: 5.6mL
